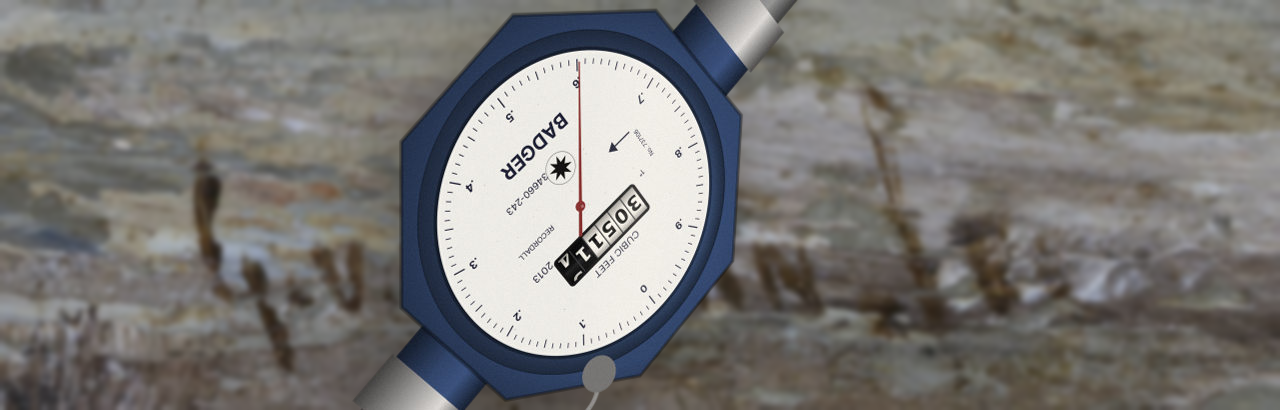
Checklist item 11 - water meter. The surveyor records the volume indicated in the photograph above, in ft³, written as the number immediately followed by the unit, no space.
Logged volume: 305113.60ft³
